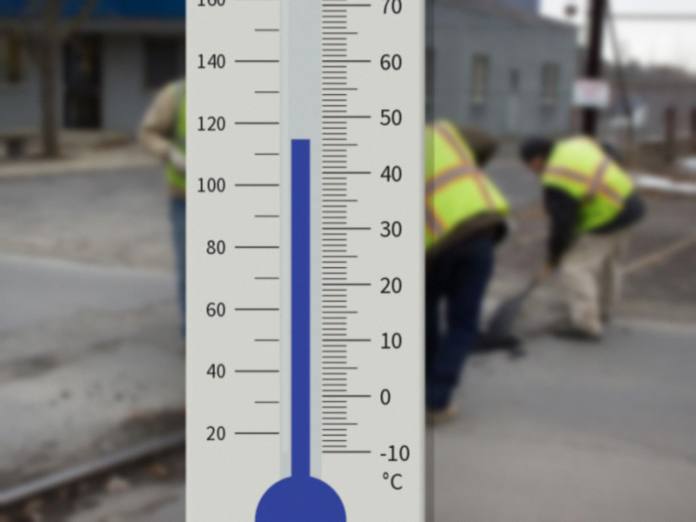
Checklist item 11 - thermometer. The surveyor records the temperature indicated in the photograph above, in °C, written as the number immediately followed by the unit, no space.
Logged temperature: 46°C
